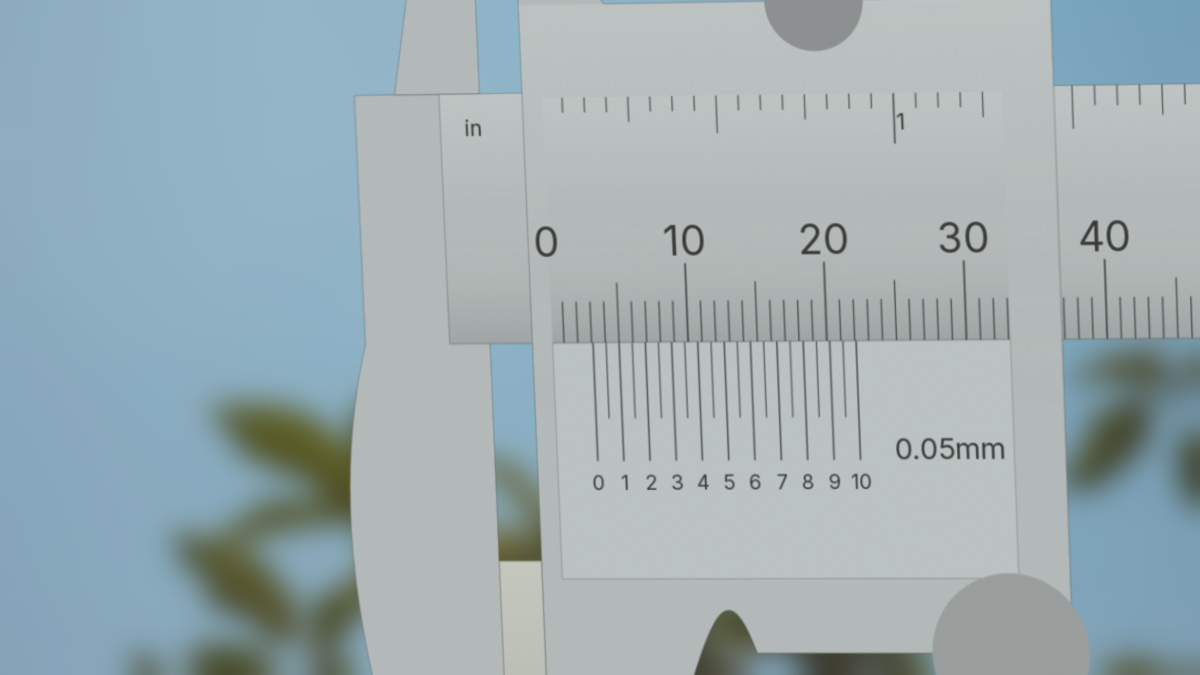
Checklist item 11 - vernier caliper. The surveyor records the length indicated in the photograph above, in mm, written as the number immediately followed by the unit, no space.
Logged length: 3.1mm
